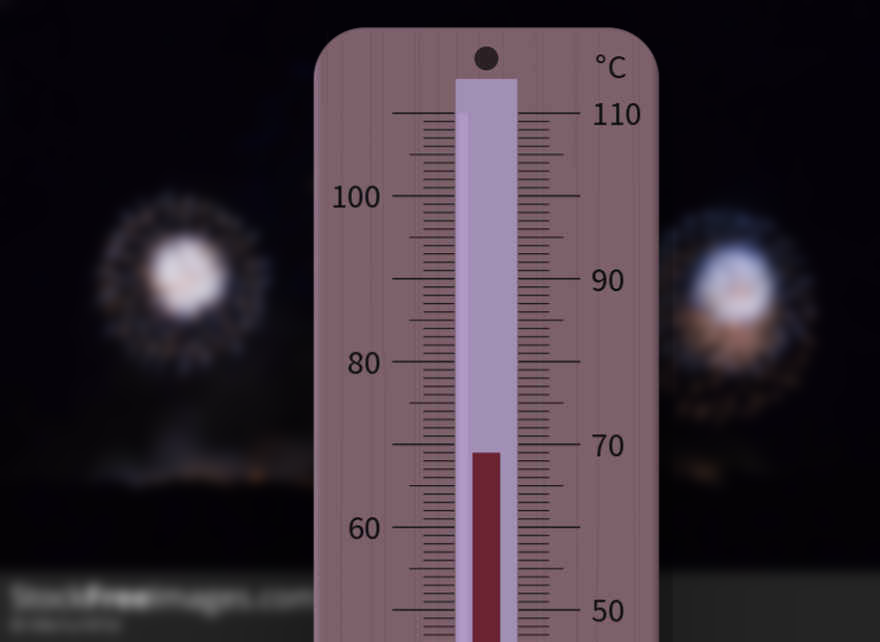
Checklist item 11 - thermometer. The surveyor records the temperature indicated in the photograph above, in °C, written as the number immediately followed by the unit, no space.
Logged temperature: 69°C
